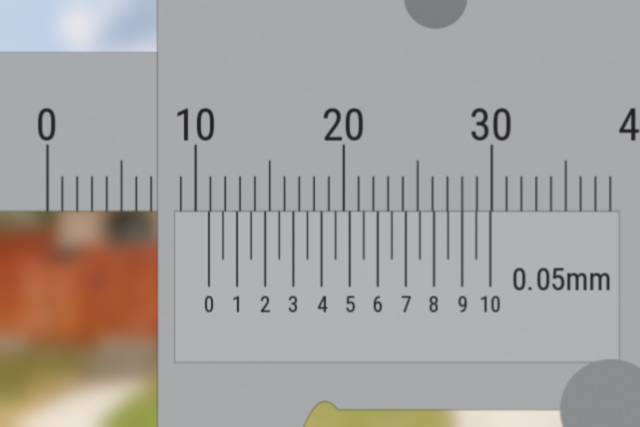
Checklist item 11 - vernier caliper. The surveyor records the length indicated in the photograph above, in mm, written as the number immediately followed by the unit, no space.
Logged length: 10.9mm
